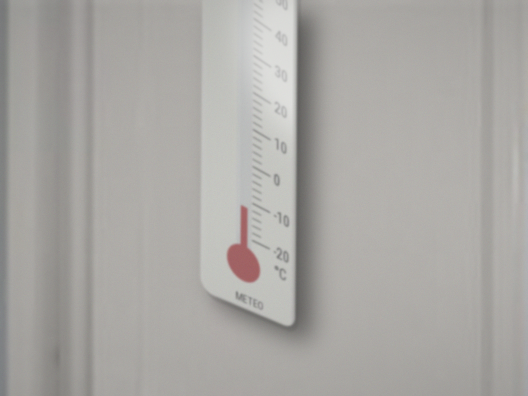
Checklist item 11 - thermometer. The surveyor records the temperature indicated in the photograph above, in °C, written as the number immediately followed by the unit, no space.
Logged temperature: -12°C
